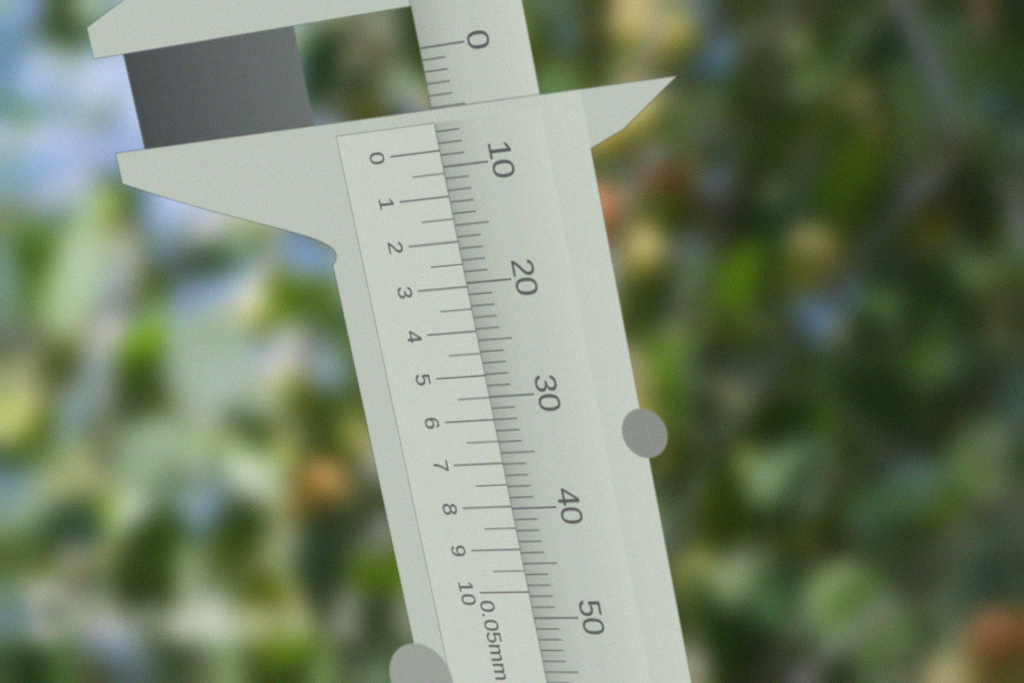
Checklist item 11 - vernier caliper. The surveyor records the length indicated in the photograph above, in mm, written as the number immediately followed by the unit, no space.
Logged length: 8.6mm
